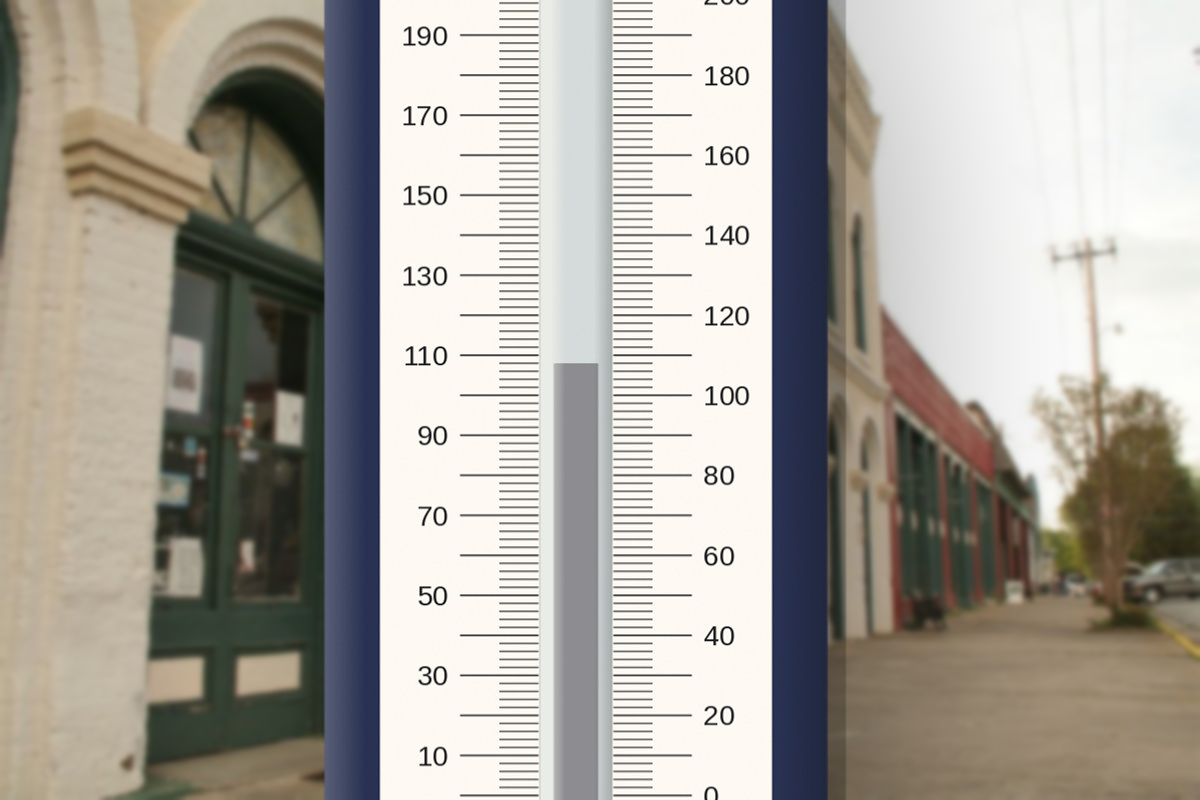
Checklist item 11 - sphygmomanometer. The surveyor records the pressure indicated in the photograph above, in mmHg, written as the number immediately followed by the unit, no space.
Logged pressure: 108mmHg
